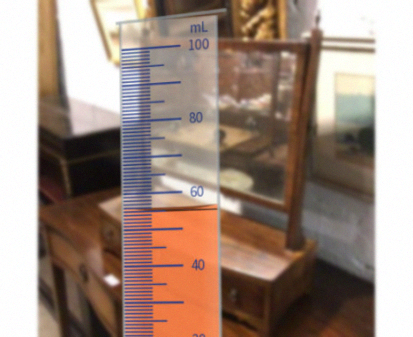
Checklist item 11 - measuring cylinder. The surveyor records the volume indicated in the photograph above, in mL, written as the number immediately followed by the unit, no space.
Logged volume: 55mL
